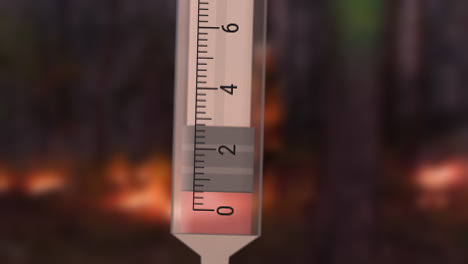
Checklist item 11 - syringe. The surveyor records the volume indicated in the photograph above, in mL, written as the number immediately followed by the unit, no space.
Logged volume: 0.6mL
